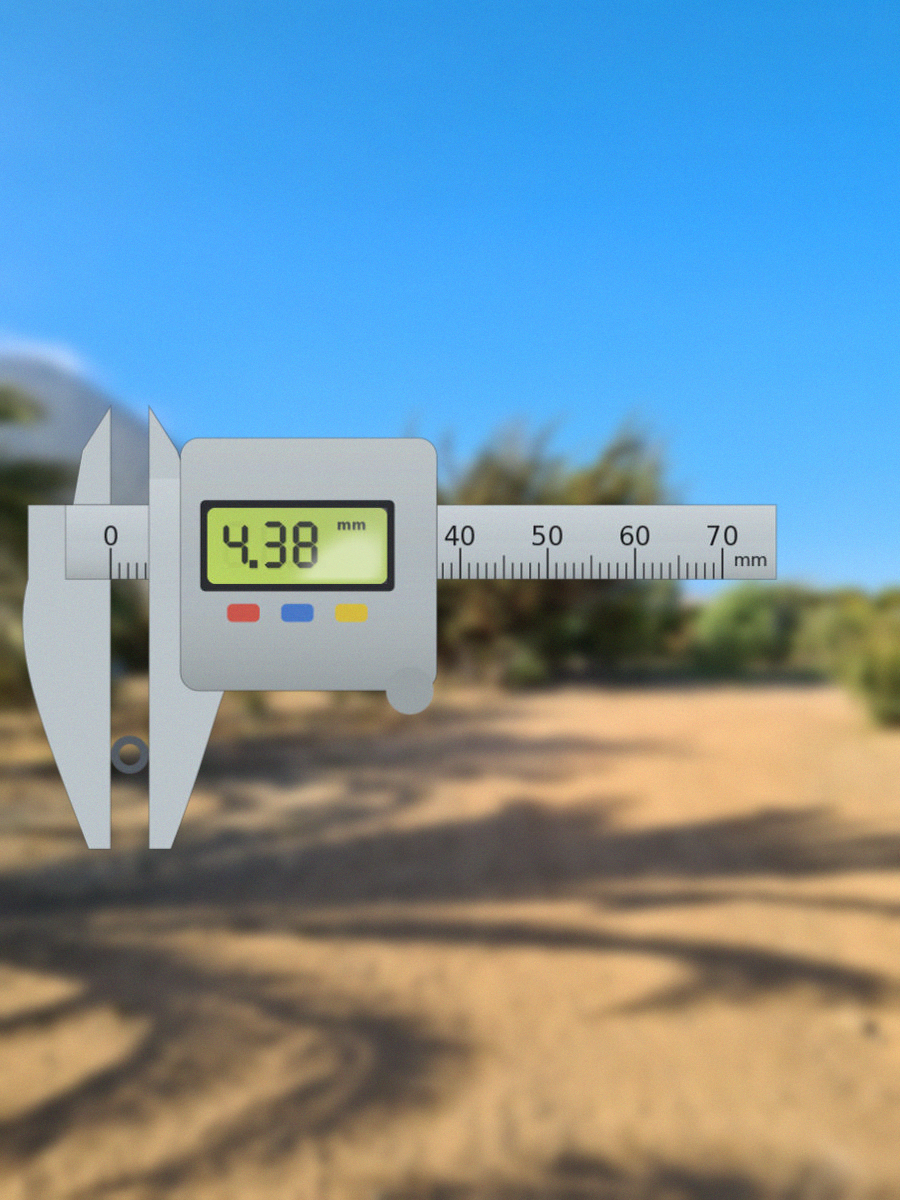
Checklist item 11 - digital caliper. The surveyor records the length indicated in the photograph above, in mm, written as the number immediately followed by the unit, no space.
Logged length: 4.38mm
